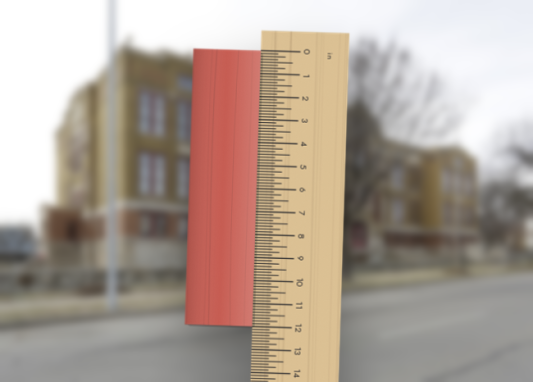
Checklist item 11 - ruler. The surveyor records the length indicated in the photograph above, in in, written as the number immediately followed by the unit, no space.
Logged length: 12in
